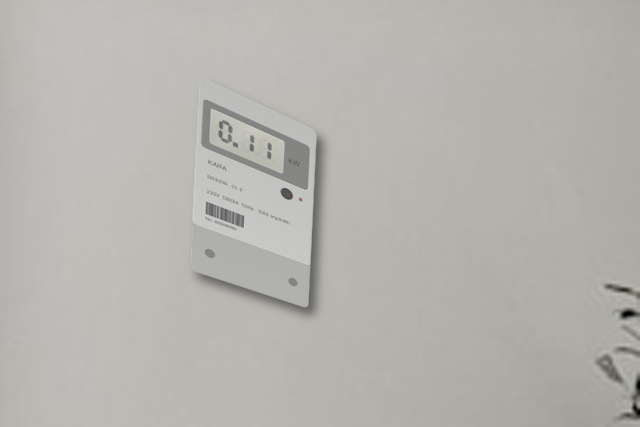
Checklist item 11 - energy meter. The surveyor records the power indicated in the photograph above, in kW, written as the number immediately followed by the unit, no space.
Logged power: 0.11kW
